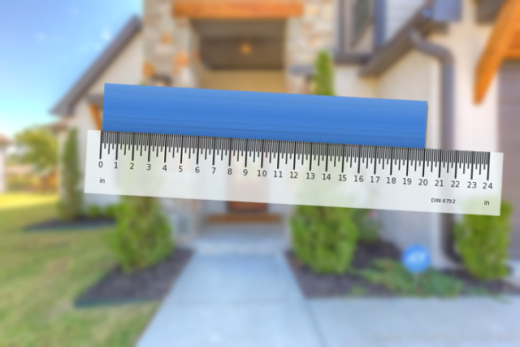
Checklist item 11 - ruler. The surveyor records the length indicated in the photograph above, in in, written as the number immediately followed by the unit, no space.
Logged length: 20in
